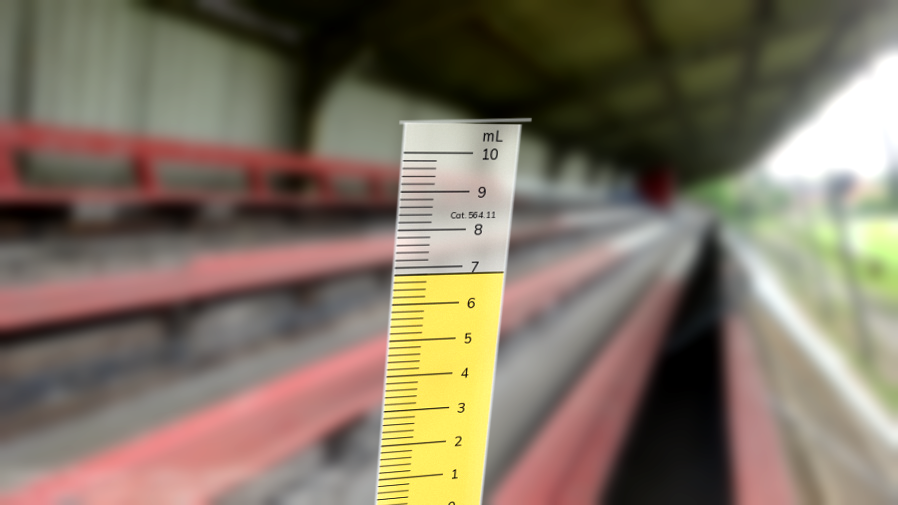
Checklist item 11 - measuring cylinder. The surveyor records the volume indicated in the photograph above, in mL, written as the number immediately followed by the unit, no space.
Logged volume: 6.8mL
